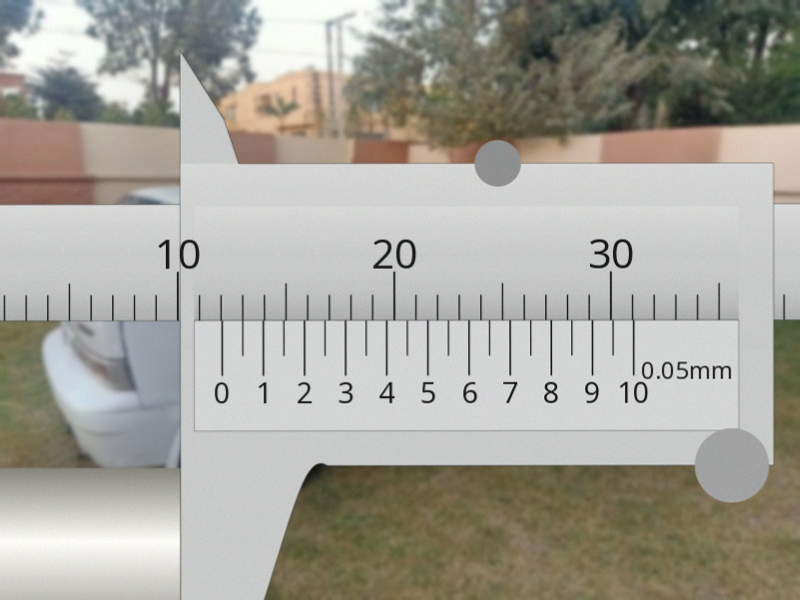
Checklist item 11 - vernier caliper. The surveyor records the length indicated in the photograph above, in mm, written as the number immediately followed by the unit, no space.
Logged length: 12.05mm
